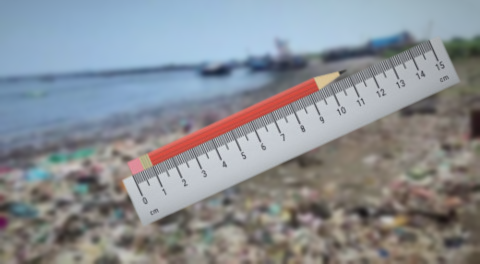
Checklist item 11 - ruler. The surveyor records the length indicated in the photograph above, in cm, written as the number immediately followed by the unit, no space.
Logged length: 11cm
